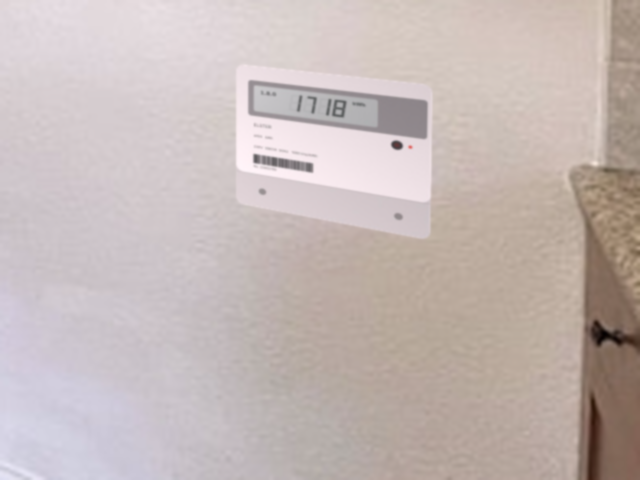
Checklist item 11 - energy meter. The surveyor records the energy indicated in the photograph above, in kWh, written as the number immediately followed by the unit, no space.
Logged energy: 1718kWh
